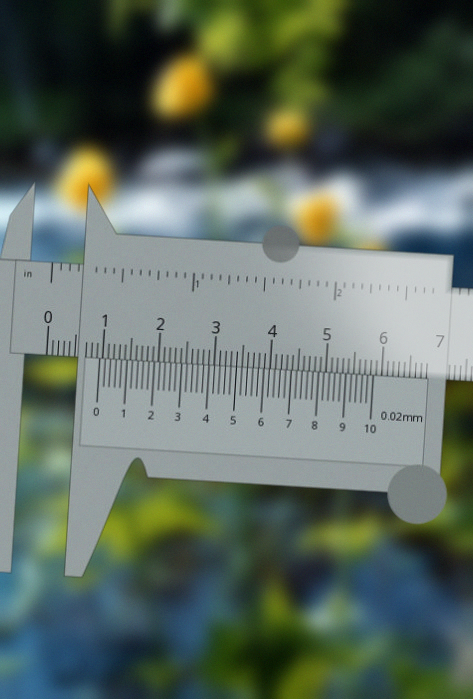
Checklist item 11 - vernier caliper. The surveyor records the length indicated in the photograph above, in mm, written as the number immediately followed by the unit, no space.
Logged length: 9.5mm
